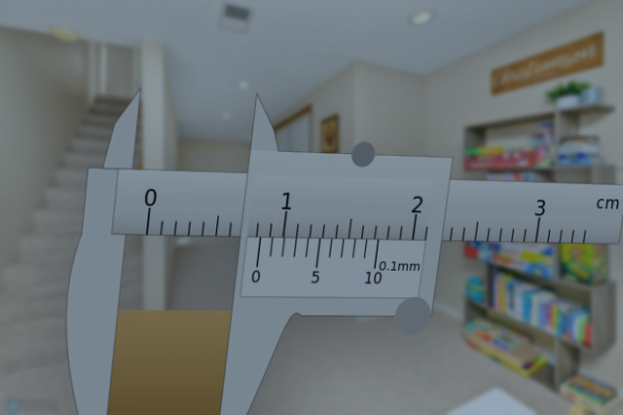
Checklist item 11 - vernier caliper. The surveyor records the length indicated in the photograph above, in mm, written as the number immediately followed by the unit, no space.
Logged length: 8.3mm
